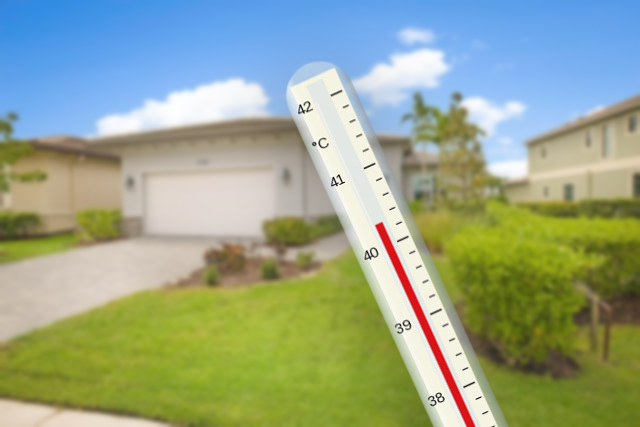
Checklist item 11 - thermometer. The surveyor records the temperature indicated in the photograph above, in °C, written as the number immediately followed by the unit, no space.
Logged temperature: 40.3°C
